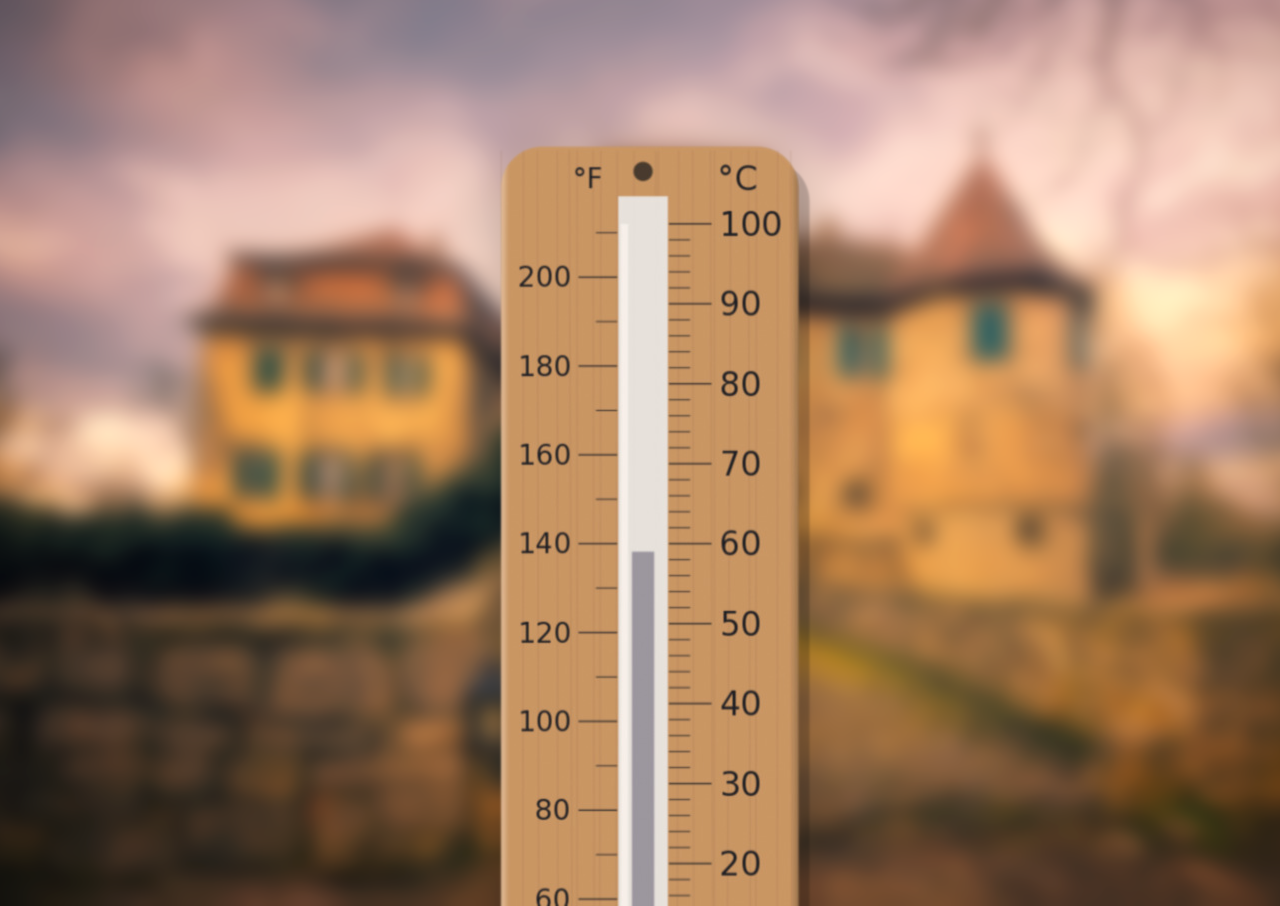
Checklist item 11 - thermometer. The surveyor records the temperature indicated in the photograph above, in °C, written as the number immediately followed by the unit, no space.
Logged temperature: 59°C
